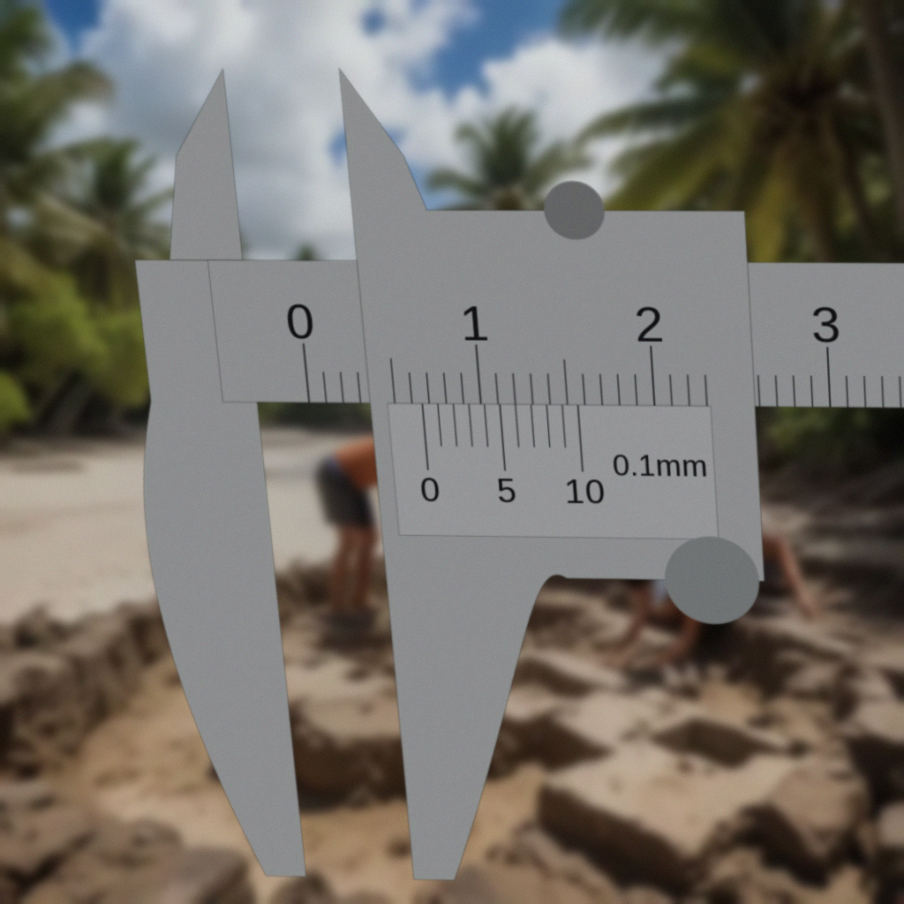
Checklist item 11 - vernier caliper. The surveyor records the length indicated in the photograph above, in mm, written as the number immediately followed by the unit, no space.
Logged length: 6.6mm
